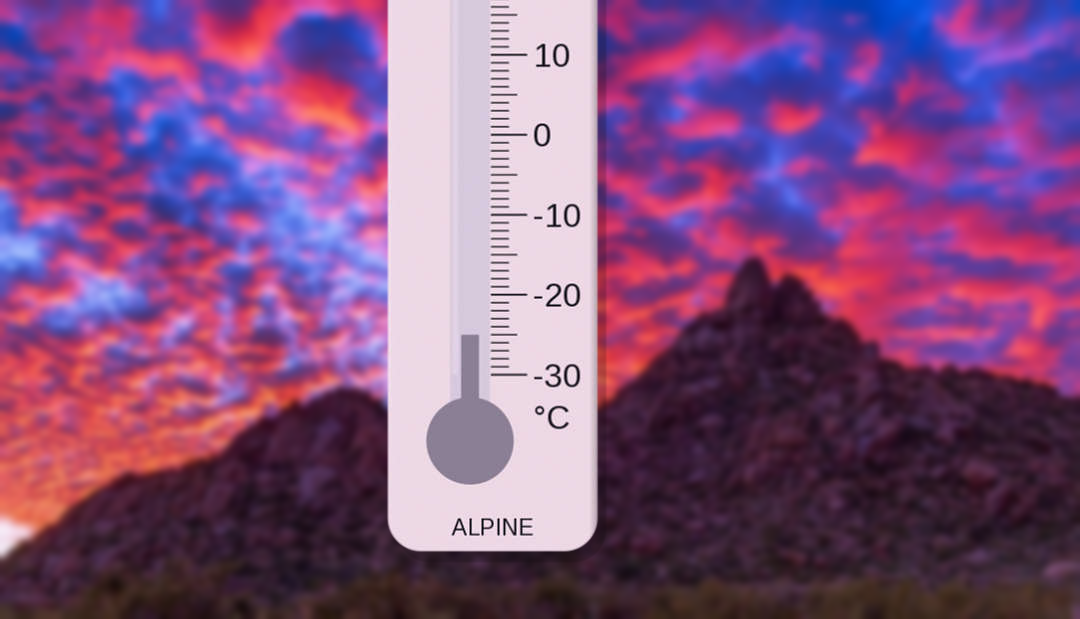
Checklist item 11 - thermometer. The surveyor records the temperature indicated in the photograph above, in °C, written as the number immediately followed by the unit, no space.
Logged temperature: -25°C
